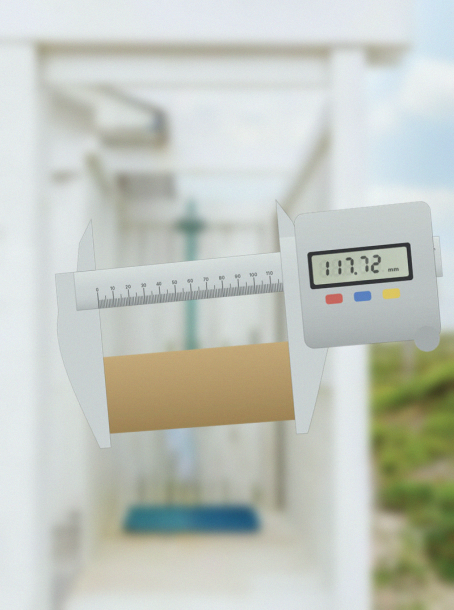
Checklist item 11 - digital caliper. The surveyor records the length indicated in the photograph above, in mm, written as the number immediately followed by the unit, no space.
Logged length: 117.72mm
